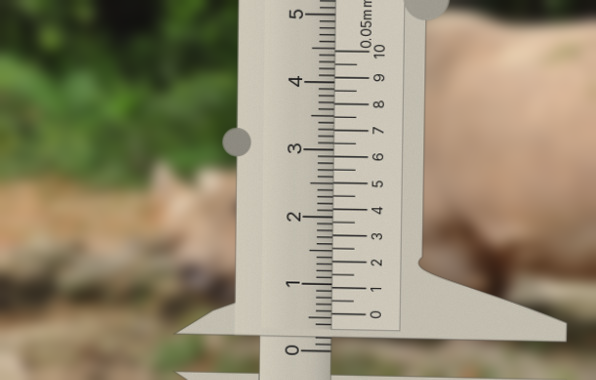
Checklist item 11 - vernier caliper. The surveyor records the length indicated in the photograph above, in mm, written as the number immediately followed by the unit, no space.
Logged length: 5.6mm
